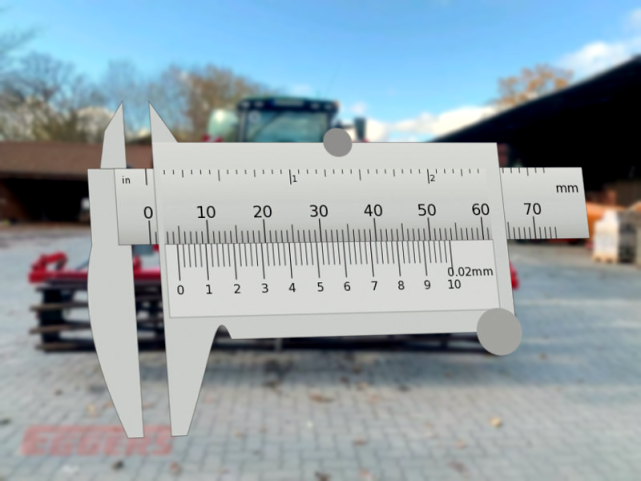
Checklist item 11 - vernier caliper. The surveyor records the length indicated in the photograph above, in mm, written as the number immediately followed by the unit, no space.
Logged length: 4.6mm
